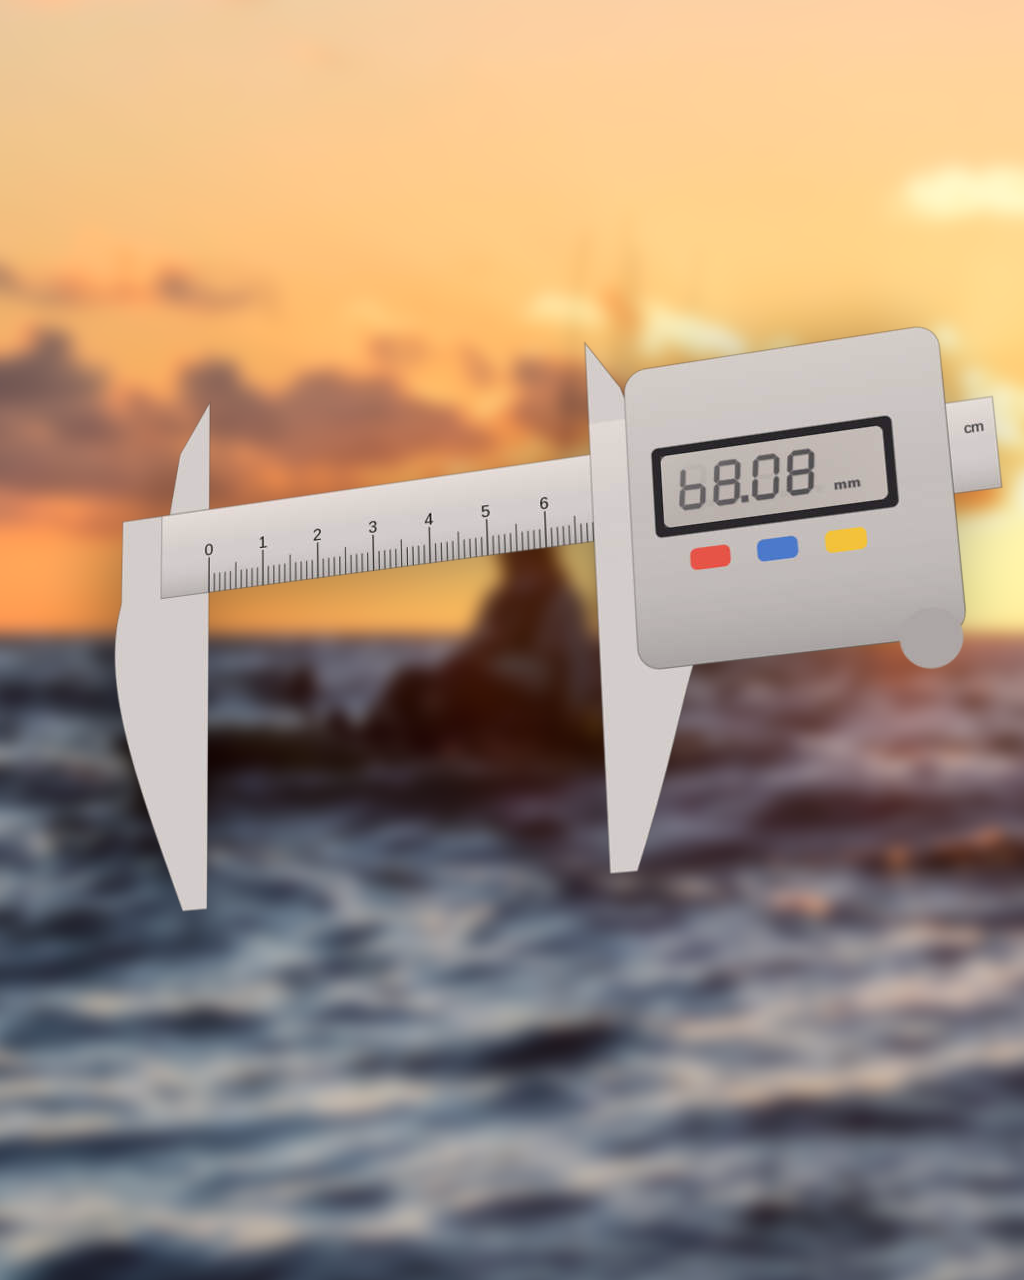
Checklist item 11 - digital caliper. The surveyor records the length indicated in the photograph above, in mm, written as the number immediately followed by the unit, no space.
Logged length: 68.08mm
